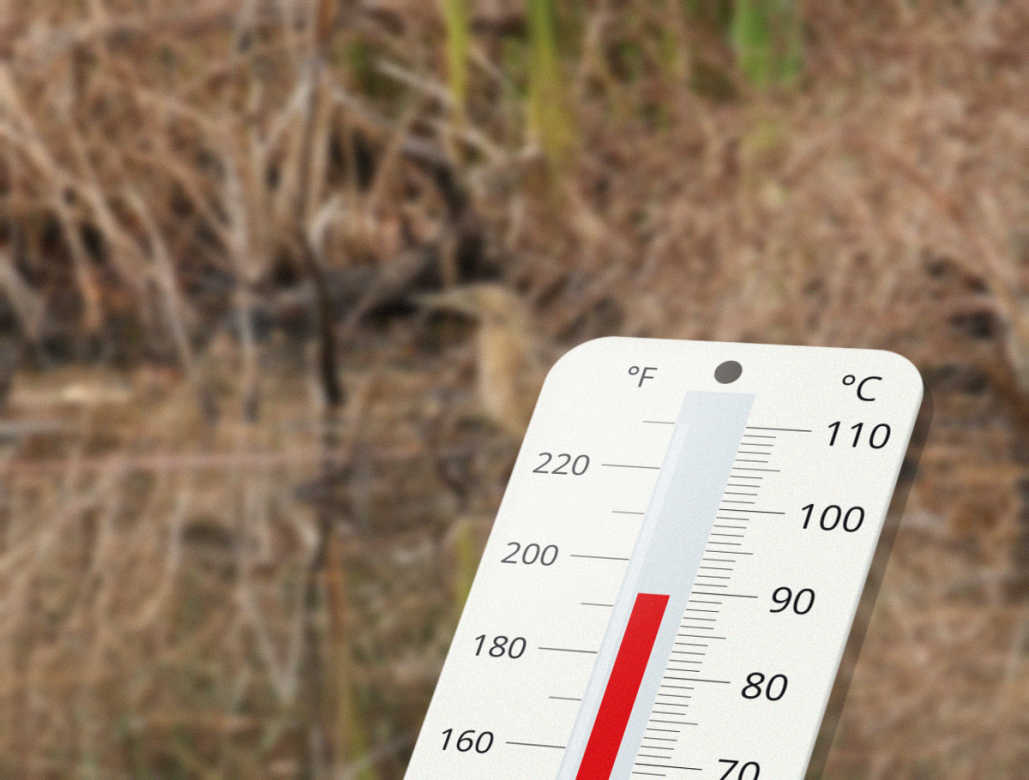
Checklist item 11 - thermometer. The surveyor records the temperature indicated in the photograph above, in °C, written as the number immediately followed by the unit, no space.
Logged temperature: 89.5°C
